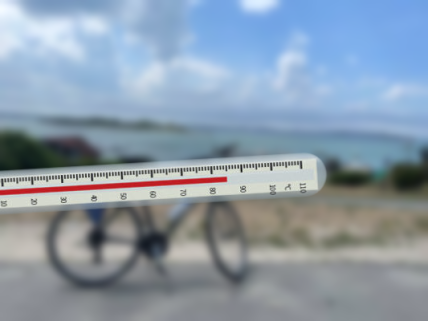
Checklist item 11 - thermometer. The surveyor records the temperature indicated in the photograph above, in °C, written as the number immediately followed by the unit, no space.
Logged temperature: 85°C
